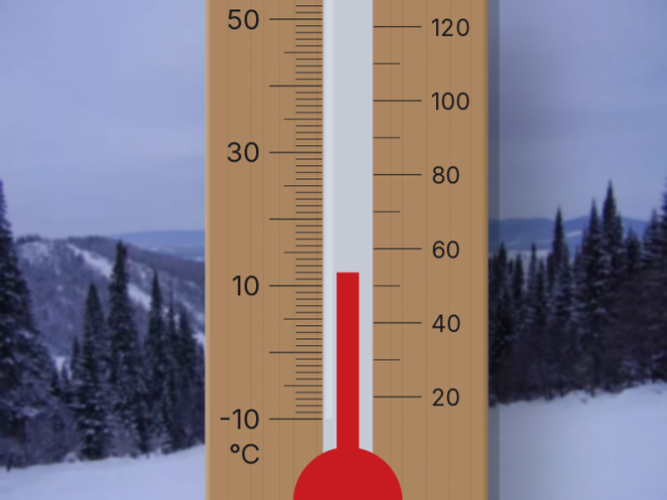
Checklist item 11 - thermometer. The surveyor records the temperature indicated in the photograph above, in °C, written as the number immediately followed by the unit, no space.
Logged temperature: 12°C
